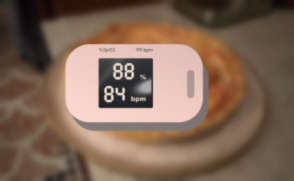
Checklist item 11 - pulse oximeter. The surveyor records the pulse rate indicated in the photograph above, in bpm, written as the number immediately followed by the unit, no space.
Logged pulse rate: 84bpm
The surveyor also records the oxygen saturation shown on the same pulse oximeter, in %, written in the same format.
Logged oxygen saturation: 88%
